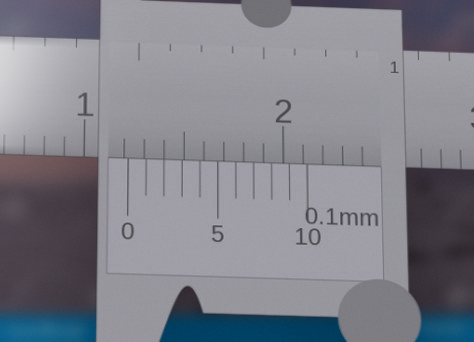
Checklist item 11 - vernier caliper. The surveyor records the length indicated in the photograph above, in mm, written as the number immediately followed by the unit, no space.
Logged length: 12.2mm
